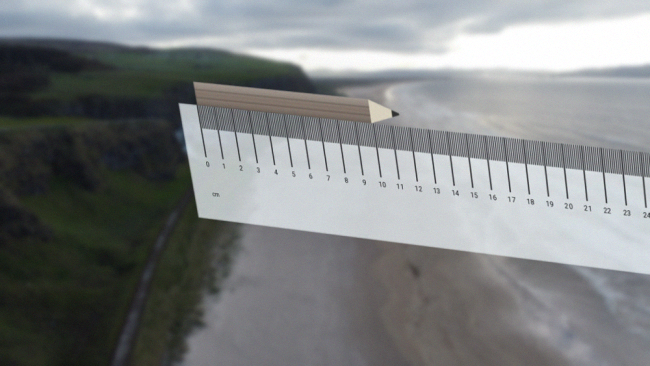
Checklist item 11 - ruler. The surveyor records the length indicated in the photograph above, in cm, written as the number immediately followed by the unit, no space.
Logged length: 11.5cm
